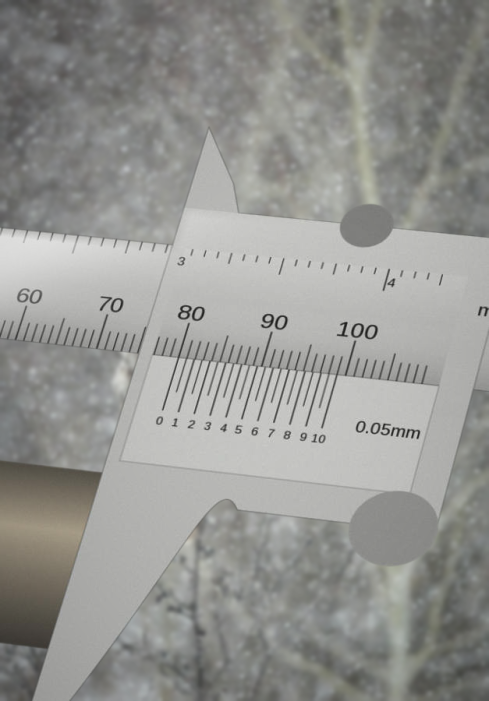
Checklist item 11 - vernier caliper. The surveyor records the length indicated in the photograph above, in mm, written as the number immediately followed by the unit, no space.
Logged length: 80.0mm
